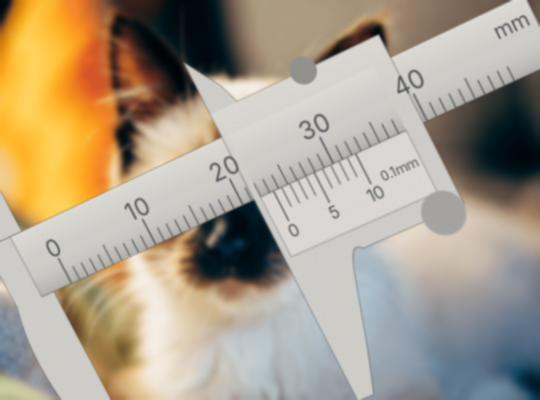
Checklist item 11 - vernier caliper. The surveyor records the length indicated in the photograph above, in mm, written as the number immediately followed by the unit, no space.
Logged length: 23.4mm
